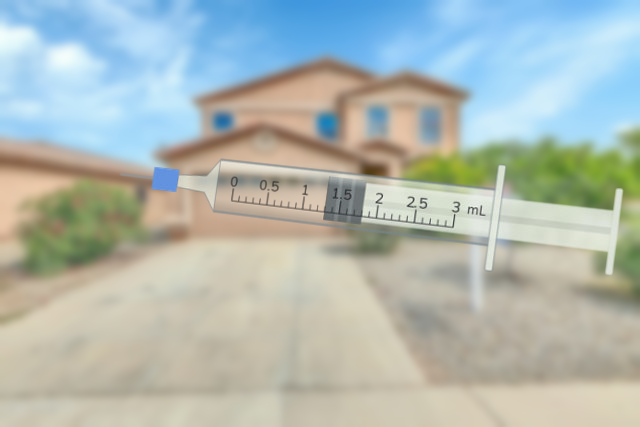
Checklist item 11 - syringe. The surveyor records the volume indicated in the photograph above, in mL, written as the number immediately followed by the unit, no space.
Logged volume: 1.3mL
